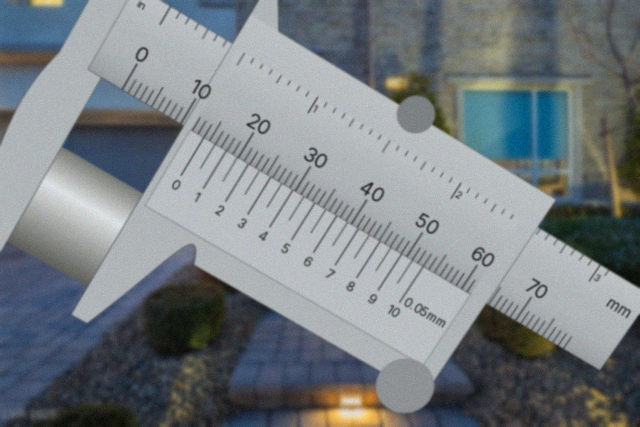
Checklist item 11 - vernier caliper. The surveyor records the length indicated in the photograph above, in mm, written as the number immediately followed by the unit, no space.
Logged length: 14.0mm
